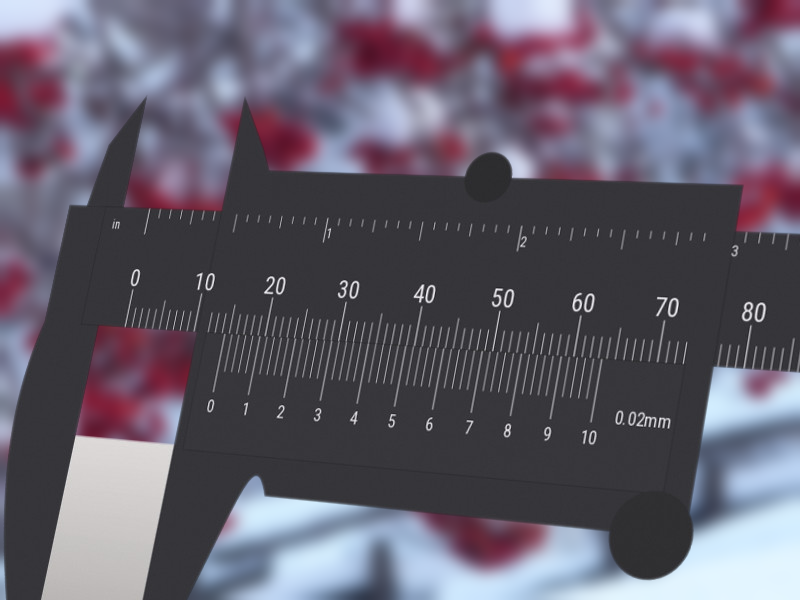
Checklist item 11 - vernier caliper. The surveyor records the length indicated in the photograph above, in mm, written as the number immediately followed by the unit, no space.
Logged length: 14.4mm
